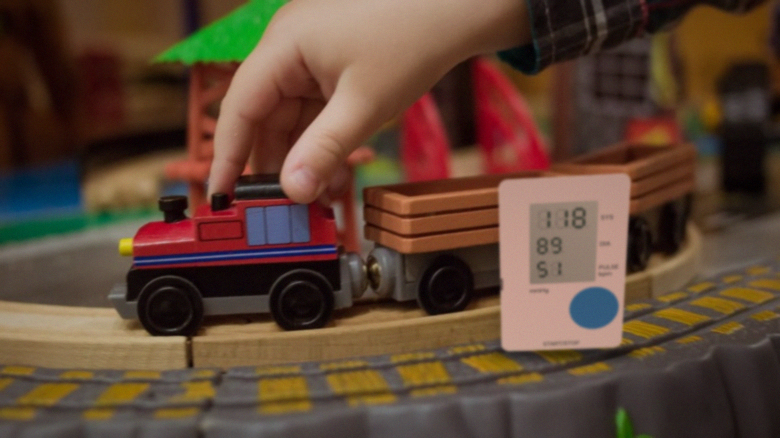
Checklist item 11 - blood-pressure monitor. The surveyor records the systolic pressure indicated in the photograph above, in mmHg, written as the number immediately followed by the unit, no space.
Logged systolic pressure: 118mmHg
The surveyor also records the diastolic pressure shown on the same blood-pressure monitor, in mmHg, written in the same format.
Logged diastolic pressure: 89mmHg
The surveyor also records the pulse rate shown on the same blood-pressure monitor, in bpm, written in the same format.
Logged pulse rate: 51bpm
